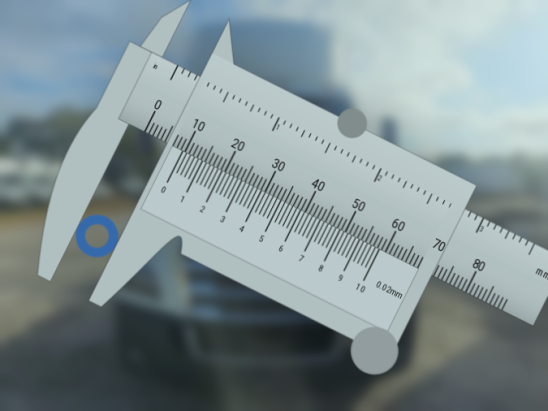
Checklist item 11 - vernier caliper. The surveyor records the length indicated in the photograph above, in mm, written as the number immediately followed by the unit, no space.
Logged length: 9.5mm
